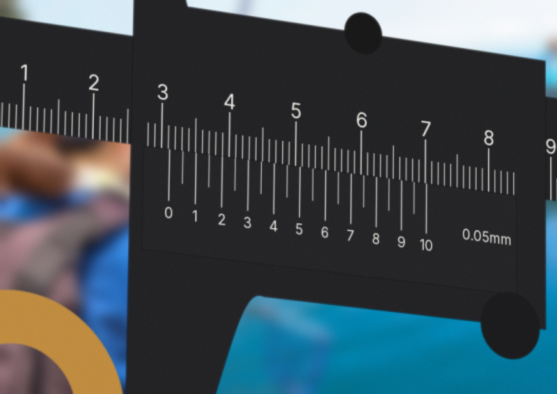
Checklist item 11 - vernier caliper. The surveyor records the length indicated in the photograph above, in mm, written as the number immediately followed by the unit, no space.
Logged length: 31.2mm
